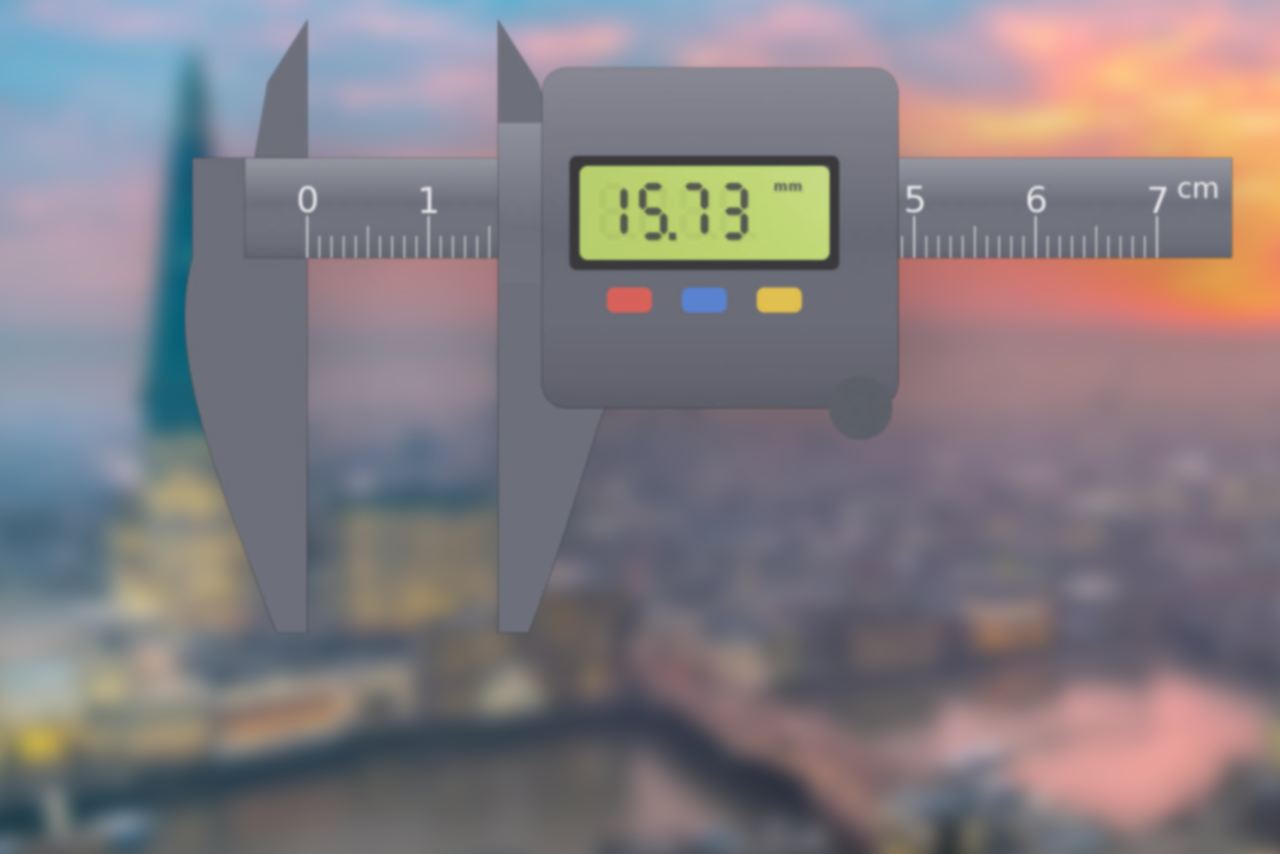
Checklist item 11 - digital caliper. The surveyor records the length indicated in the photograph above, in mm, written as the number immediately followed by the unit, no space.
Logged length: 15.73mm
